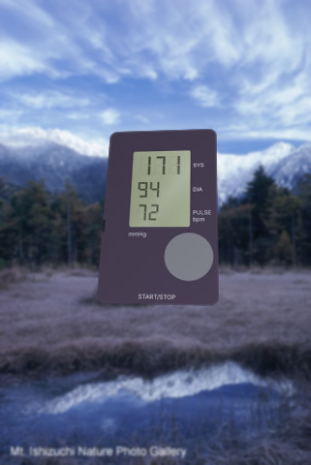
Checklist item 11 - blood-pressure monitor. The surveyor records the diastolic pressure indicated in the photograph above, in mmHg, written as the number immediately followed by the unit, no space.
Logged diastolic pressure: 94mmHg
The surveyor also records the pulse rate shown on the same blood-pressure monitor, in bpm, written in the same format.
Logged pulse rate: 72bpm
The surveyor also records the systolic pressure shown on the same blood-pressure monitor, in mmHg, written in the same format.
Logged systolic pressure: 171mmHg
